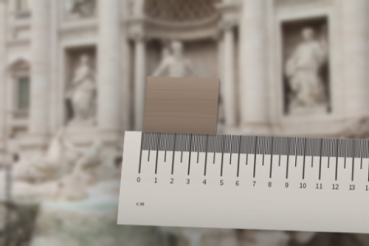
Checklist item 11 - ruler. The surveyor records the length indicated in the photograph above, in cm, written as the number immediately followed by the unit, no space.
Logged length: 4.5cm
